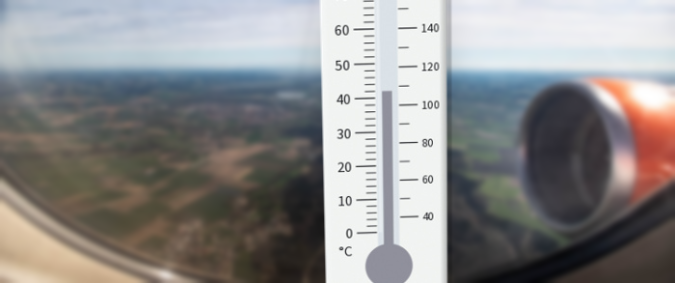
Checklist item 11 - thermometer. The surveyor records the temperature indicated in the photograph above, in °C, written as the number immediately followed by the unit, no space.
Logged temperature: 42°C
